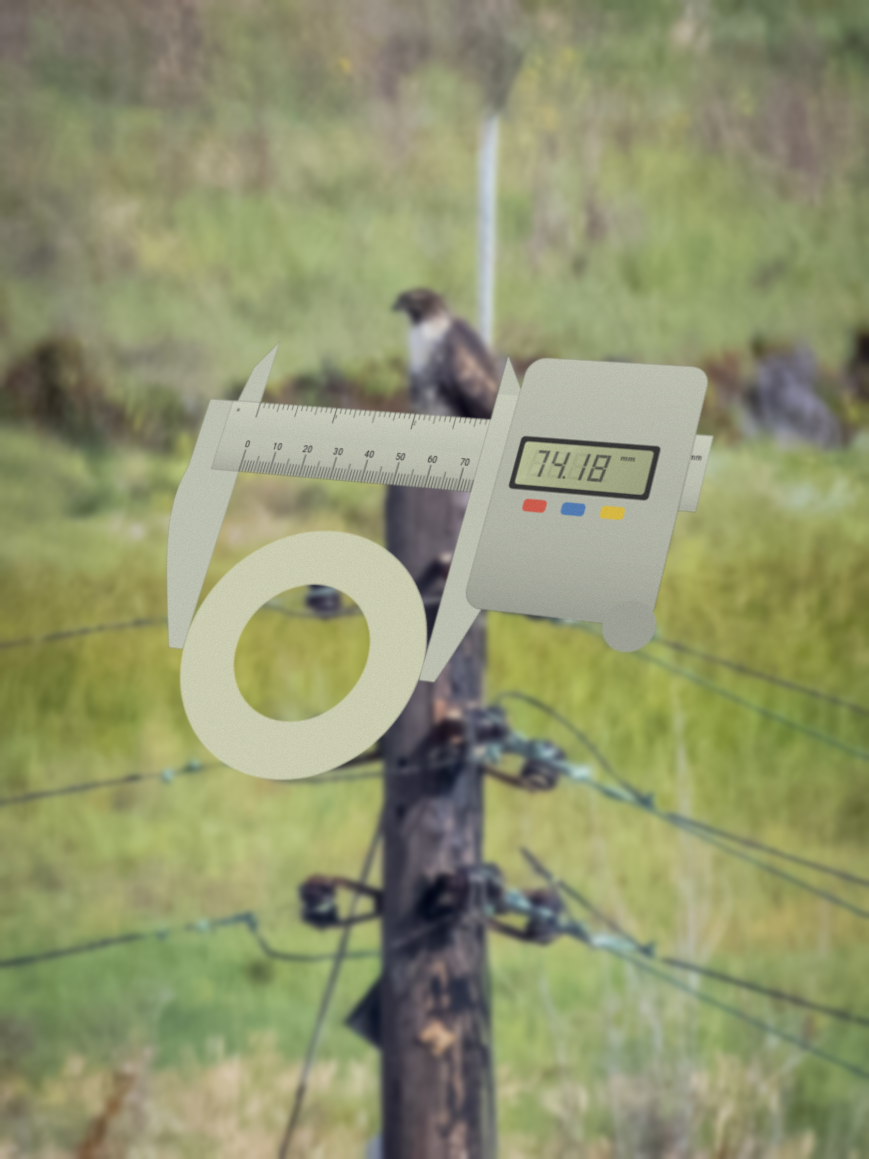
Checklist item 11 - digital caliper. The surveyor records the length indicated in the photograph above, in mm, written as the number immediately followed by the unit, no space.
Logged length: 74.18mm
